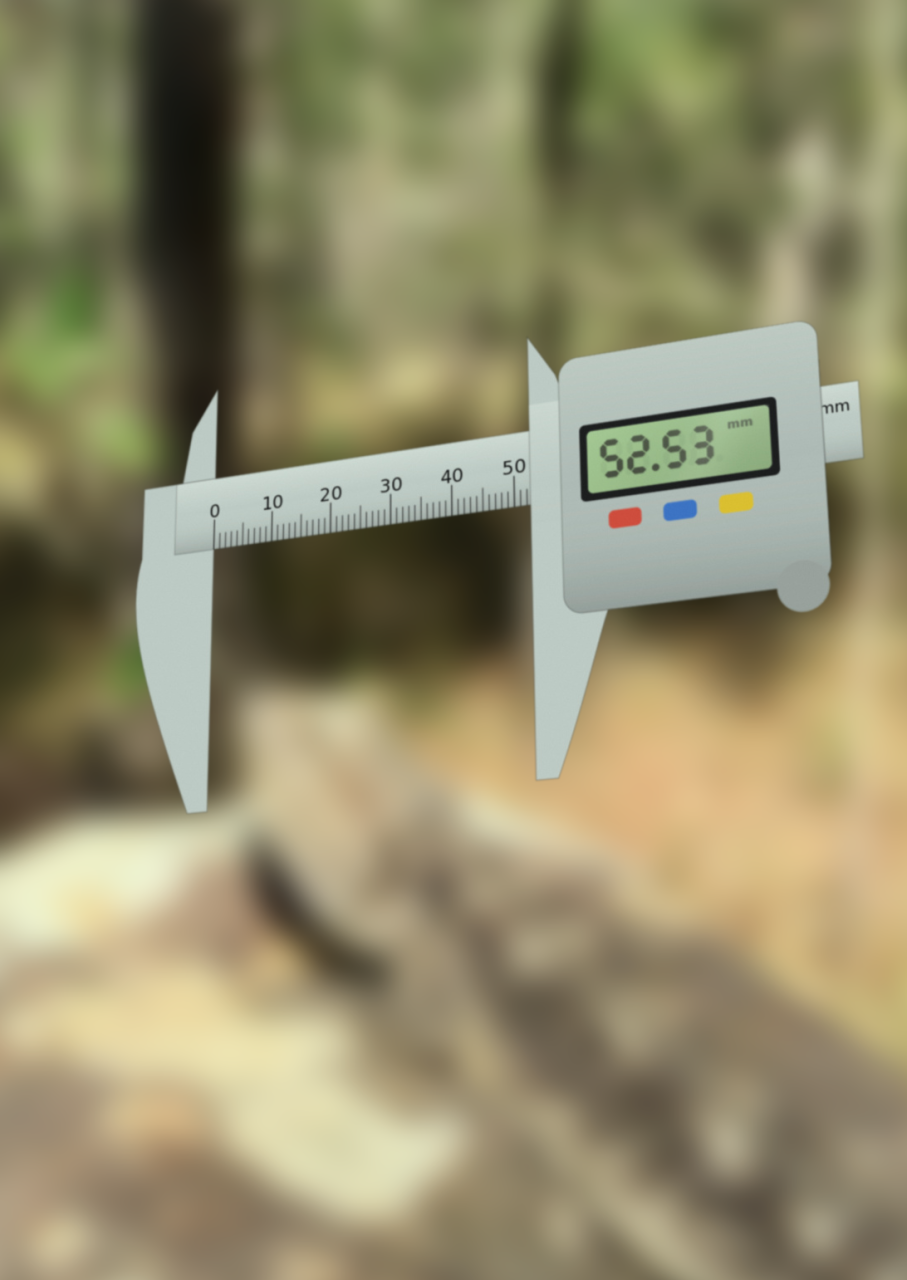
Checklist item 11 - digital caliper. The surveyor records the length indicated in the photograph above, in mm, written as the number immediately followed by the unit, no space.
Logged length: 52.53mm
